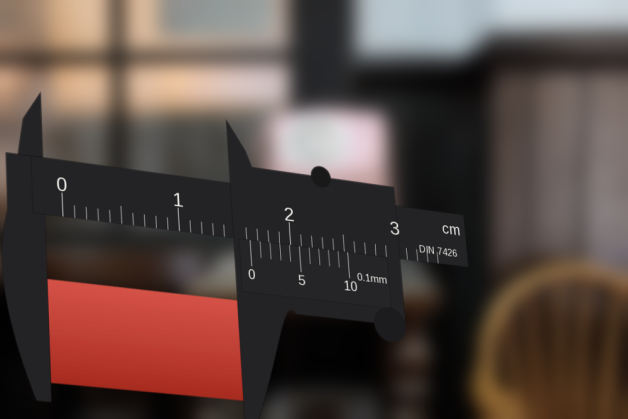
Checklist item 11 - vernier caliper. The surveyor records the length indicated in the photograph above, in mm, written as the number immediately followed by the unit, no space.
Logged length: 16.3mm
